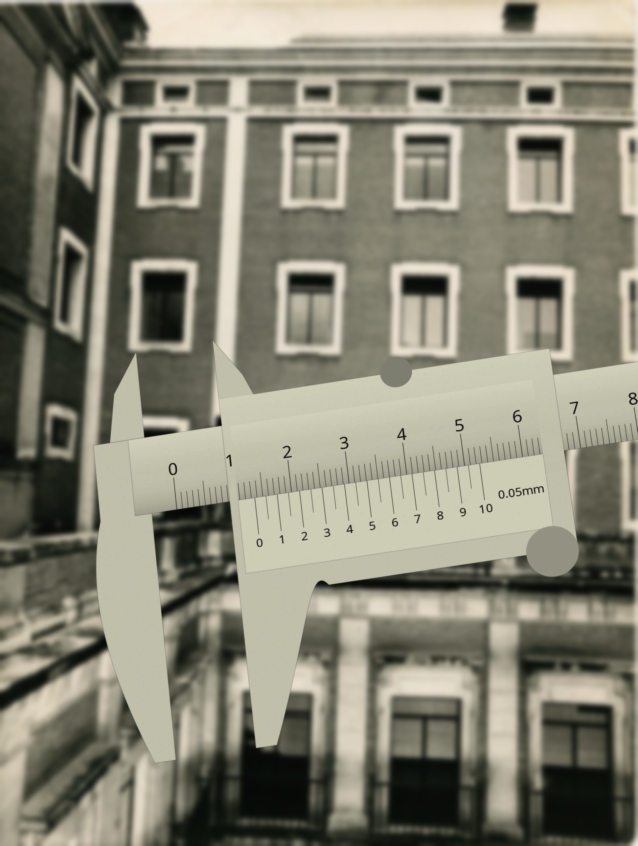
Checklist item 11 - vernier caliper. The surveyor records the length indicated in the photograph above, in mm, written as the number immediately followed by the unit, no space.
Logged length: 13.6mm
